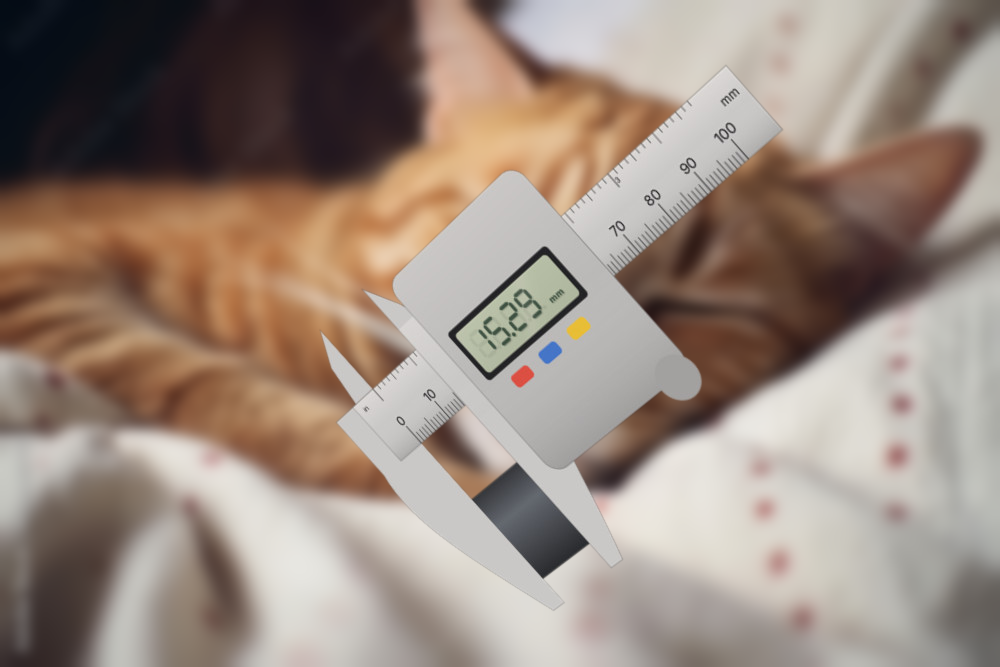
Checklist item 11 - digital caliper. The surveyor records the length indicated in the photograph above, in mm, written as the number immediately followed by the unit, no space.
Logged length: 15.29mm
